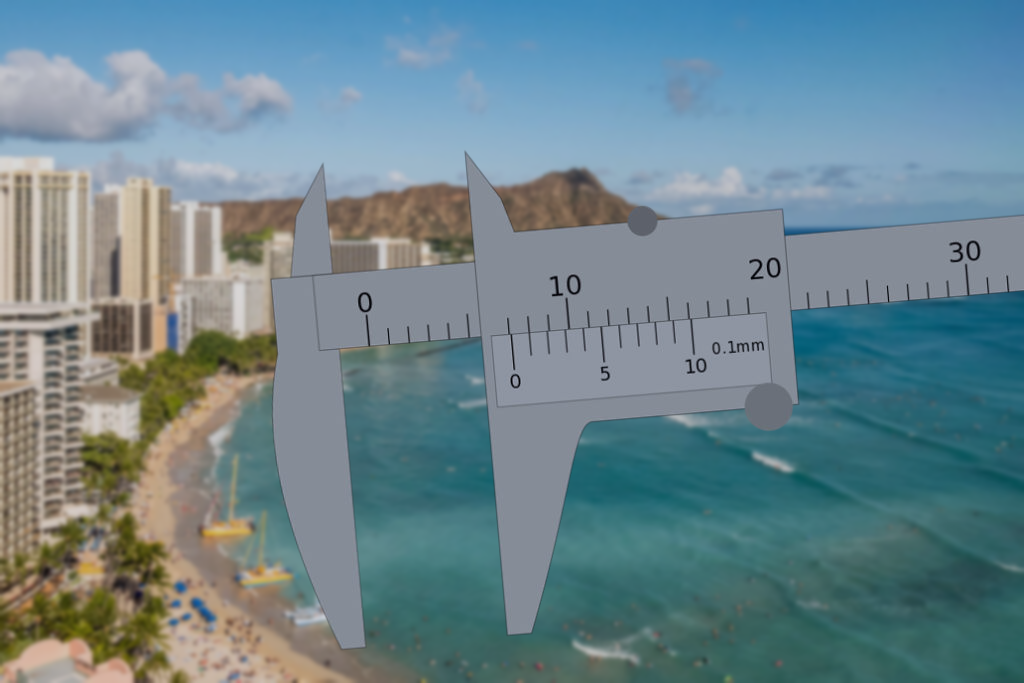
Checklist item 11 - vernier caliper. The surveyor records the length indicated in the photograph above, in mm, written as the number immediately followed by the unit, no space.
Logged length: 7.1mm
